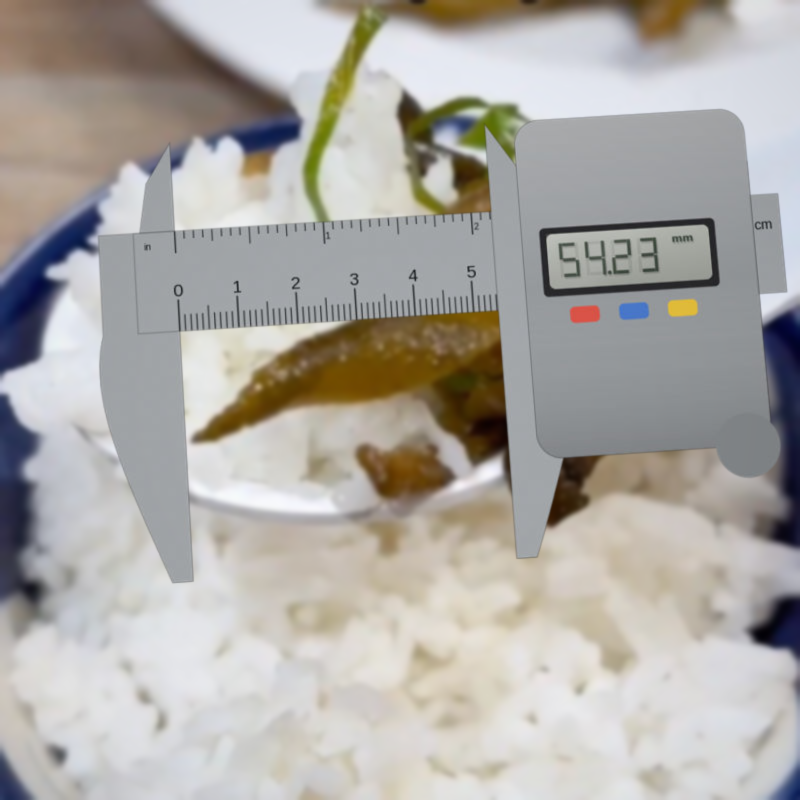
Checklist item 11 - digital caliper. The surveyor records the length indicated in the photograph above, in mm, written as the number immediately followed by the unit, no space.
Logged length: 54.23mm
